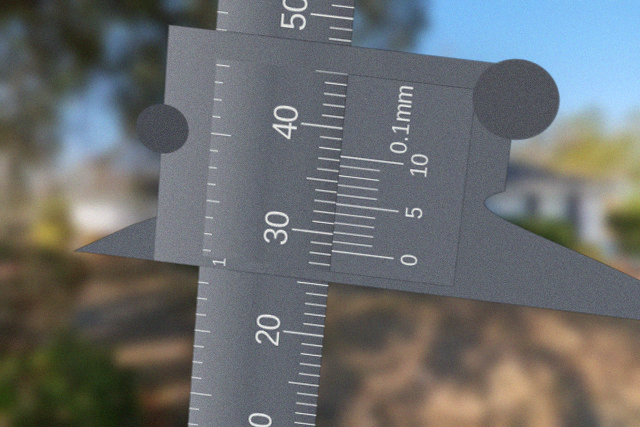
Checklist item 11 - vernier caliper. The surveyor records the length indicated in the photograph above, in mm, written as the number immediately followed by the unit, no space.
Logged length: 28.4mm
